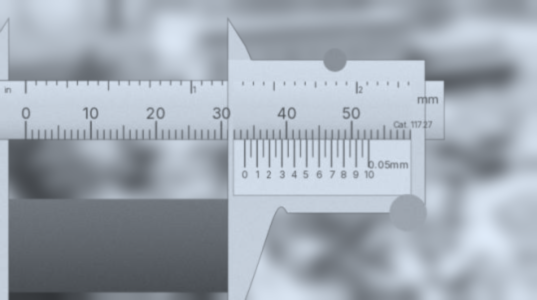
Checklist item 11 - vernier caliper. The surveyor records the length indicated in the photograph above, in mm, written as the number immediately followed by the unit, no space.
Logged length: 33.6mm
